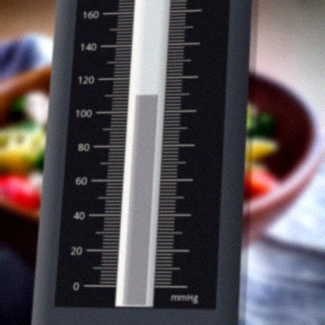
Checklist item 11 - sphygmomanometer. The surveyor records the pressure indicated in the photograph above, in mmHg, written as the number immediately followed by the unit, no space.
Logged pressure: 110mmHg
